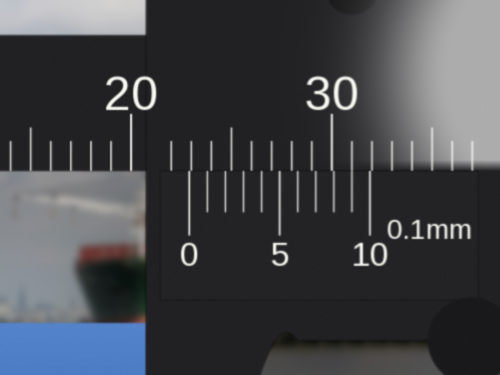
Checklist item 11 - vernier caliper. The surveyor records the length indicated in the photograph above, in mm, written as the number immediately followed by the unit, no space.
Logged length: 22.9mm
